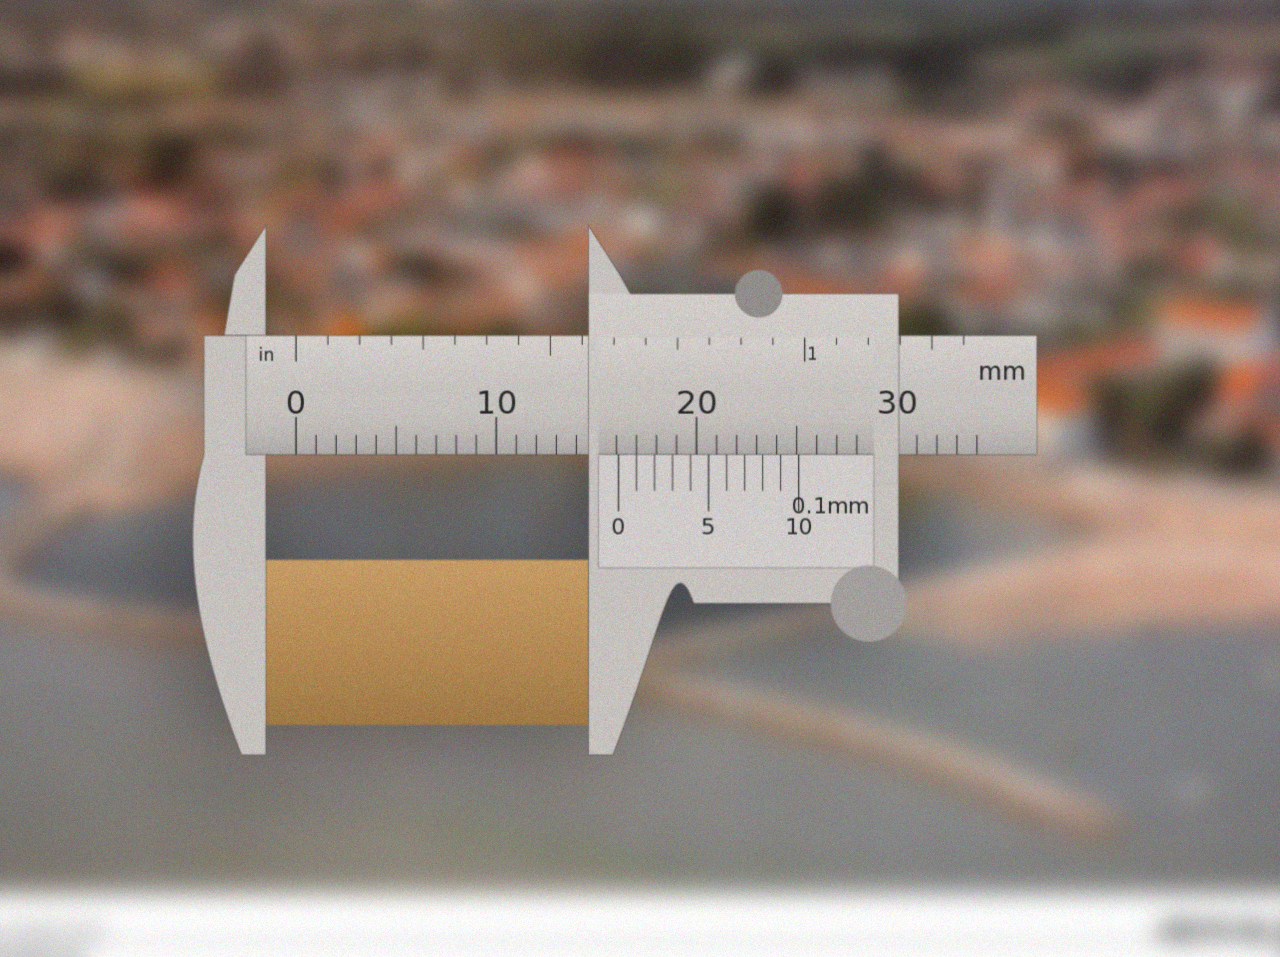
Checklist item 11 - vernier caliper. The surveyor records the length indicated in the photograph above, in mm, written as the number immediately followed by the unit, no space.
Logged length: 16.1mm
